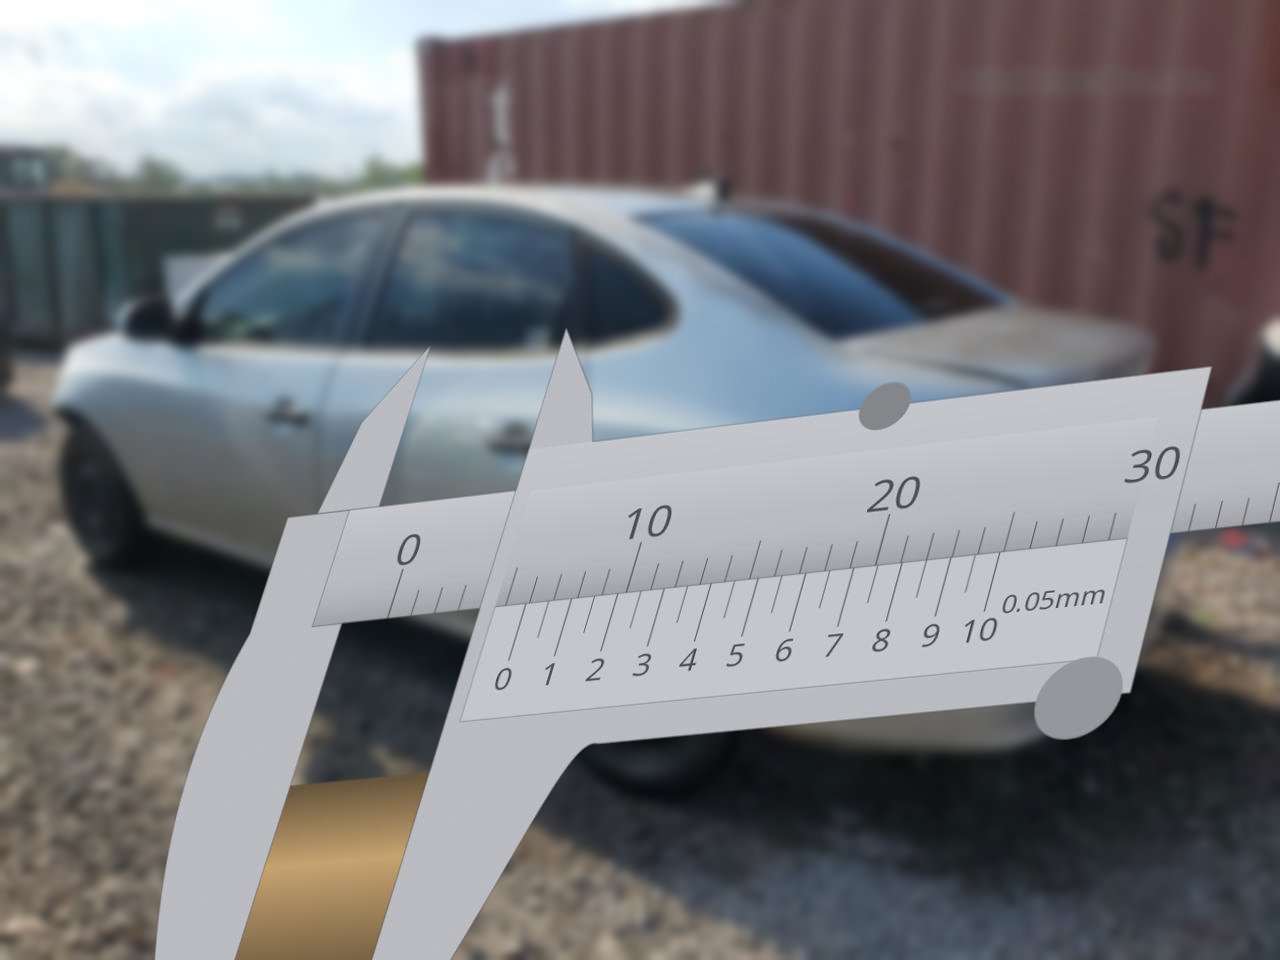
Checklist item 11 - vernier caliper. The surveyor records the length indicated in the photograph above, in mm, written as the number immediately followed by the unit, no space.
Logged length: 5.85mm
